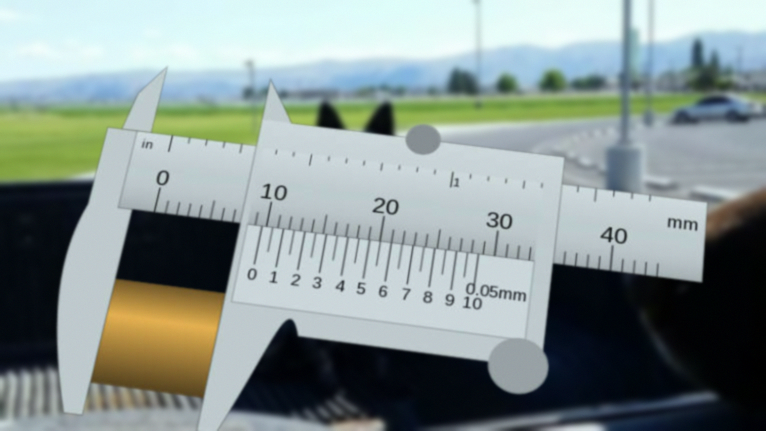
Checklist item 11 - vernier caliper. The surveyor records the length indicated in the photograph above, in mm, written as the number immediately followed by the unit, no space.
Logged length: 9.6mm
